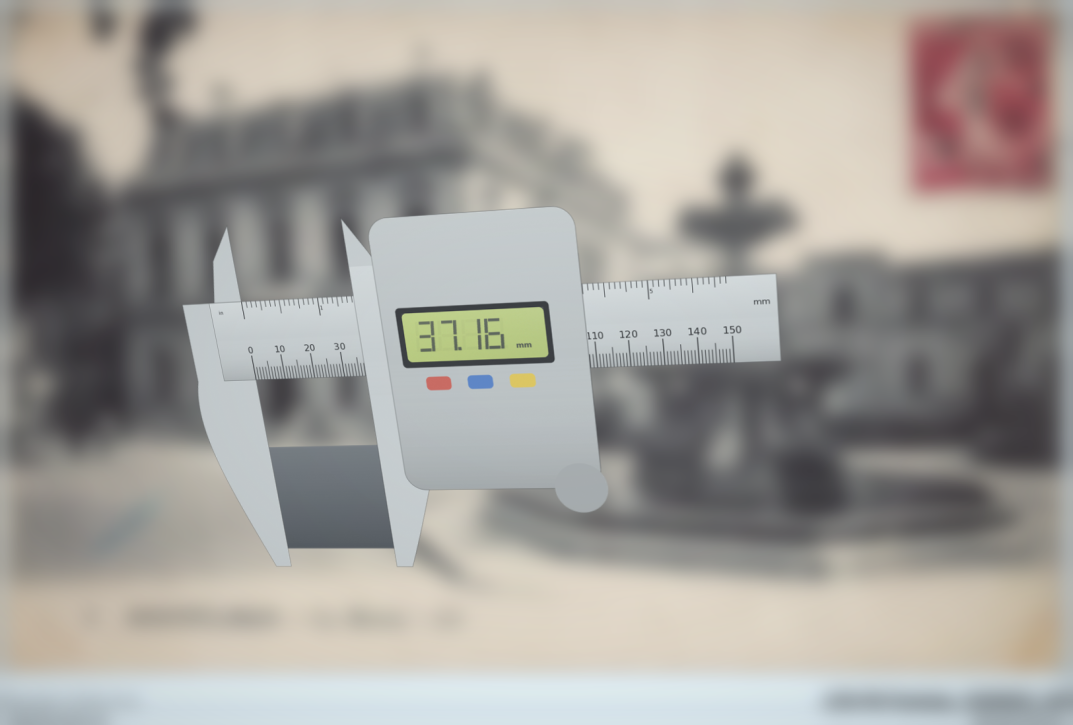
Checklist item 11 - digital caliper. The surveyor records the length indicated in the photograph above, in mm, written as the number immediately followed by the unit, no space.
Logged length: 37.16mm
